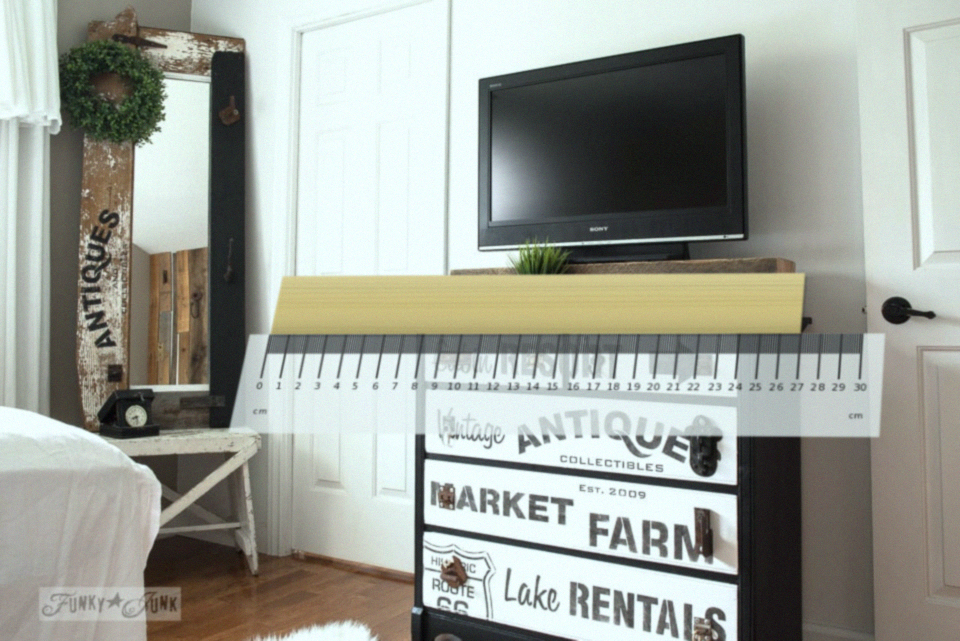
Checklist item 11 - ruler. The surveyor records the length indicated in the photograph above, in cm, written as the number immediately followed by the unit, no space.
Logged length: 27cm
